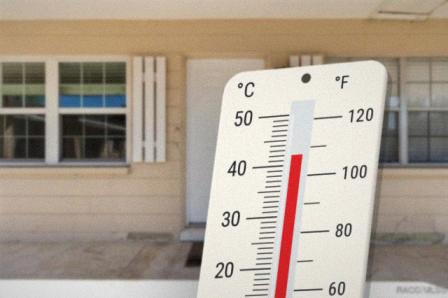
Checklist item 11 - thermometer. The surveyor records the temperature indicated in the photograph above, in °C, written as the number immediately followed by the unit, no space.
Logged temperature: 42°C
